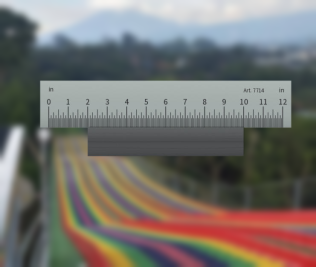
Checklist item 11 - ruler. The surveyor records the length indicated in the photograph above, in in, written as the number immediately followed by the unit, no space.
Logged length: 8in
